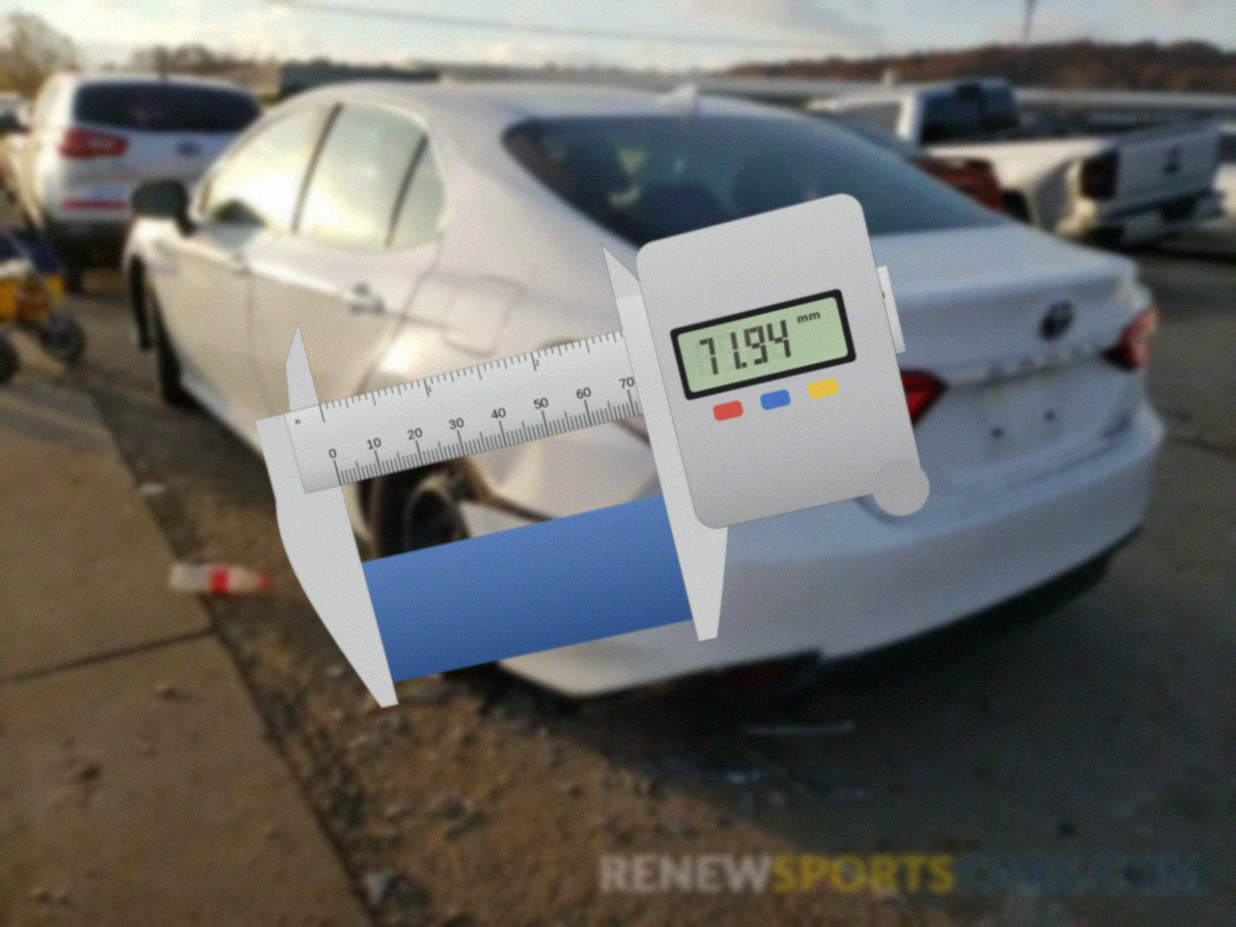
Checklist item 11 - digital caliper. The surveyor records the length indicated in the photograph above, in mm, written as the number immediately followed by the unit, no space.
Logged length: 71.94mm
